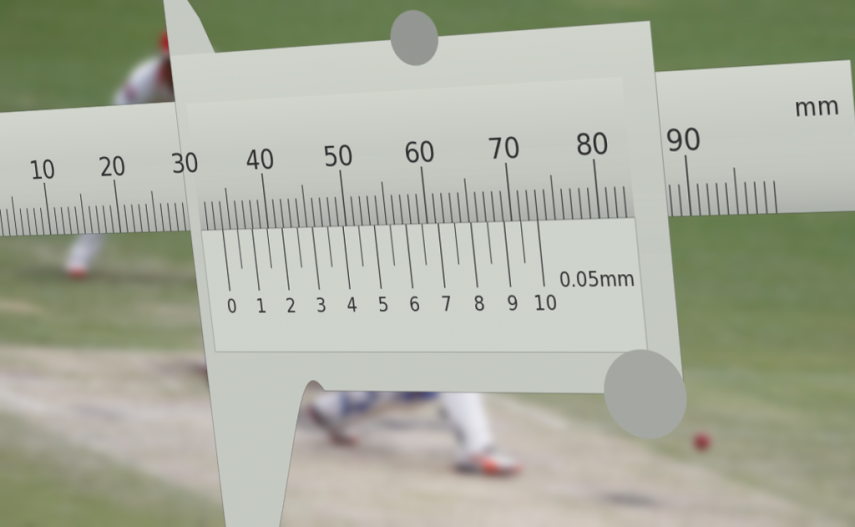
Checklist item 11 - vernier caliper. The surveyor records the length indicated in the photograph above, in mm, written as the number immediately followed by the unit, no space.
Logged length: 34.0mm
